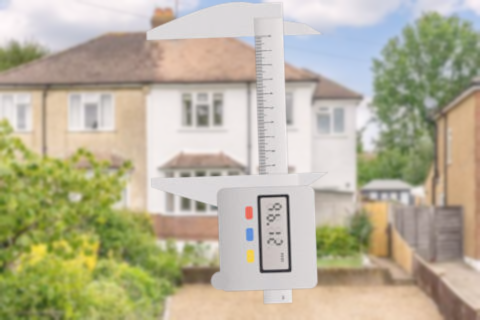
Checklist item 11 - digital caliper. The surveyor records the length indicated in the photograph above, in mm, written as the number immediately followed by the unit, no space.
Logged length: 96.12mm
